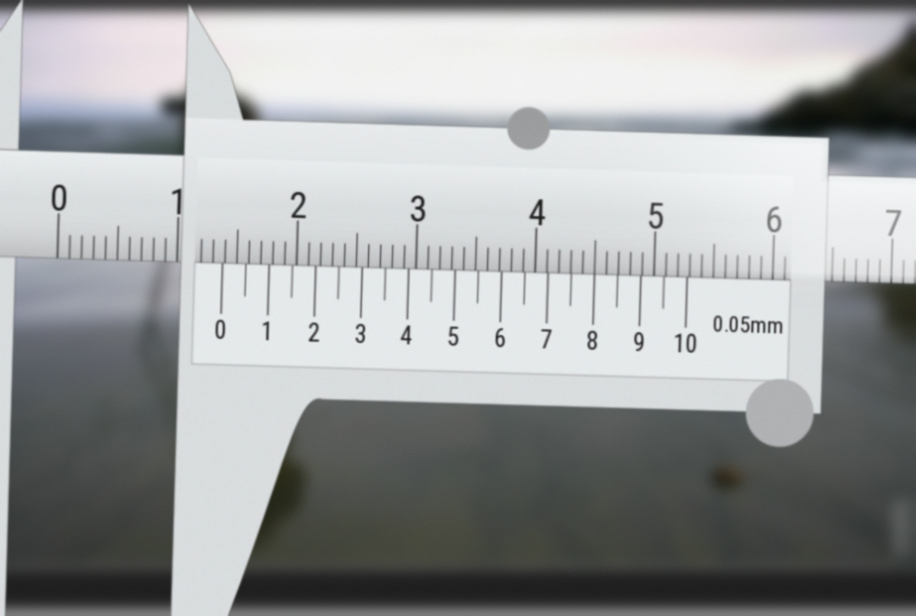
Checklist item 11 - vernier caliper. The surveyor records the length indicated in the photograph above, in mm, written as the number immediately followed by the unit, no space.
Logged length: 13.8mm
